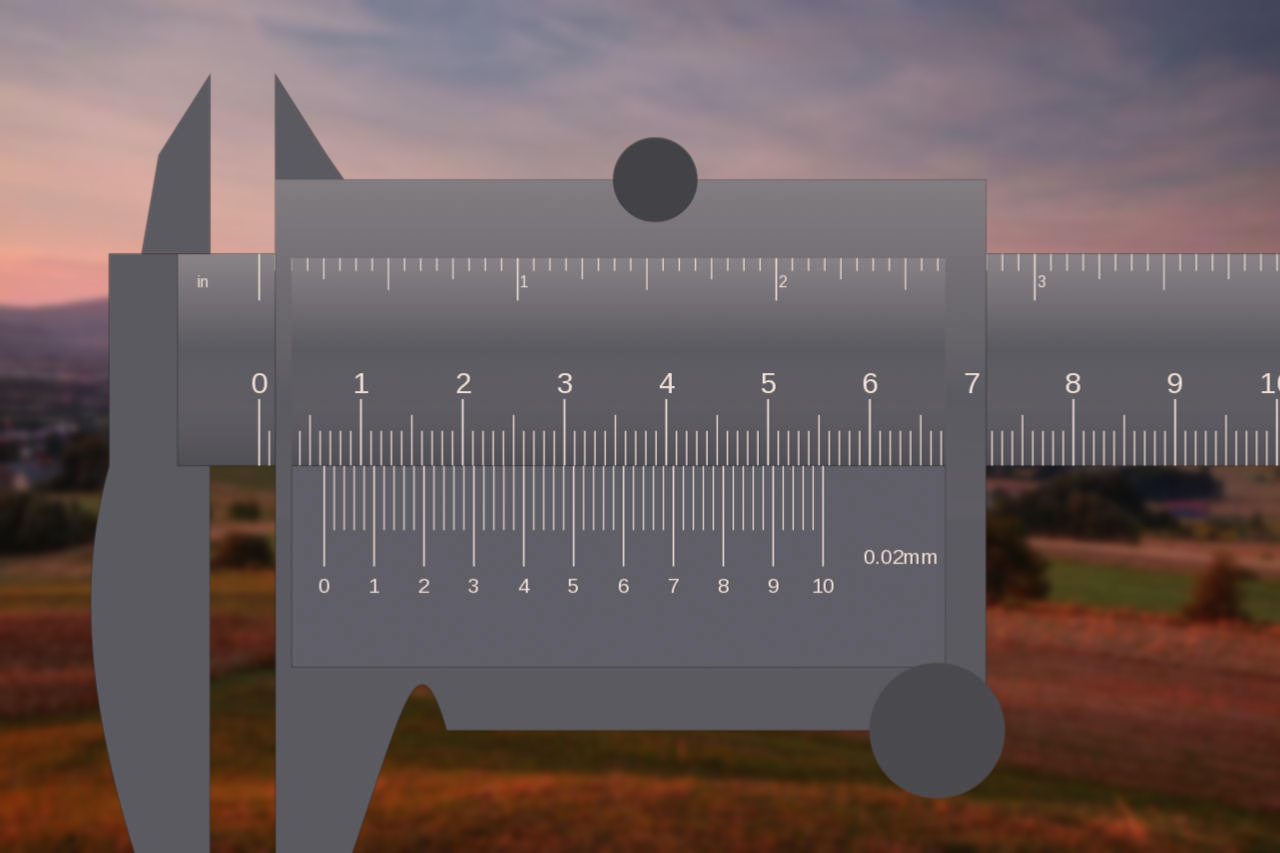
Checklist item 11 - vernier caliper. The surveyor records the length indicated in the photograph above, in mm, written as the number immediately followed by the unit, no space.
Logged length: 6.4mm
